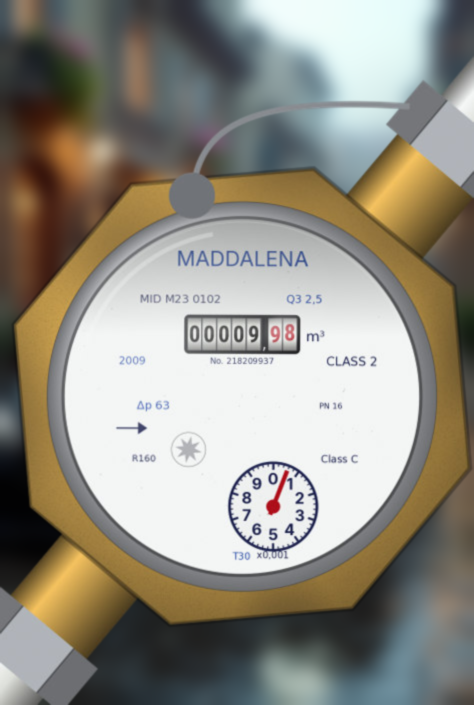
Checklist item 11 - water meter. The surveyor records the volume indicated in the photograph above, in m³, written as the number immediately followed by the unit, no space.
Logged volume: 9.980m³
